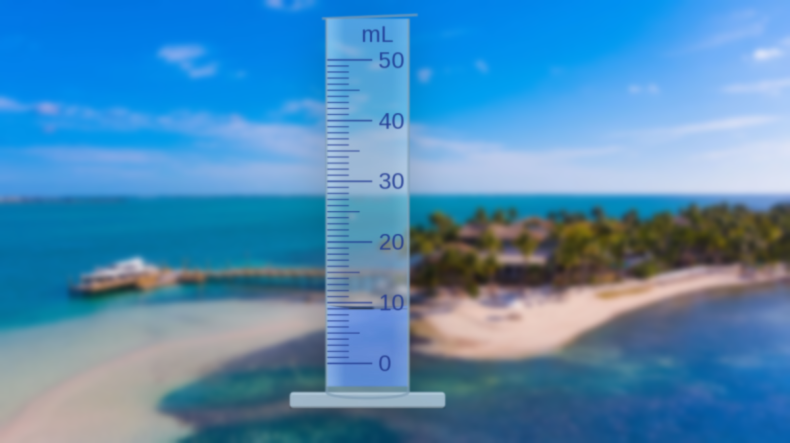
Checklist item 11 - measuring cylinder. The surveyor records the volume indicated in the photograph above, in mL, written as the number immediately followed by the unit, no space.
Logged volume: 9mL
